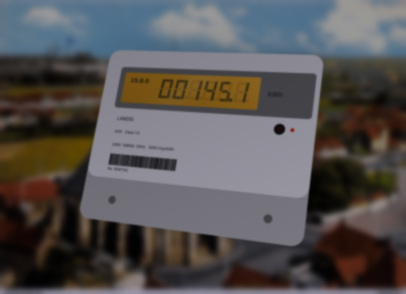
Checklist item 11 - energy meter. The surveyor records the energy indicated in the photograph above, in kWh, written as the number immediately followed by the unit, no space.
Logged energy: 145.1kWh
